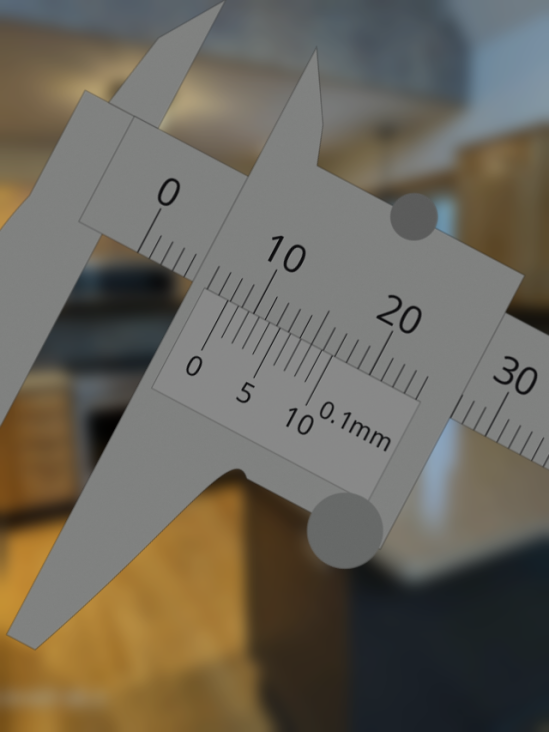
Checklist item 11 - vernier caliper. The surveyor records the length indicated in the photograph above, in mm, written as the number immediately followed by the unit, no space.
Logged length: 7.8mm
